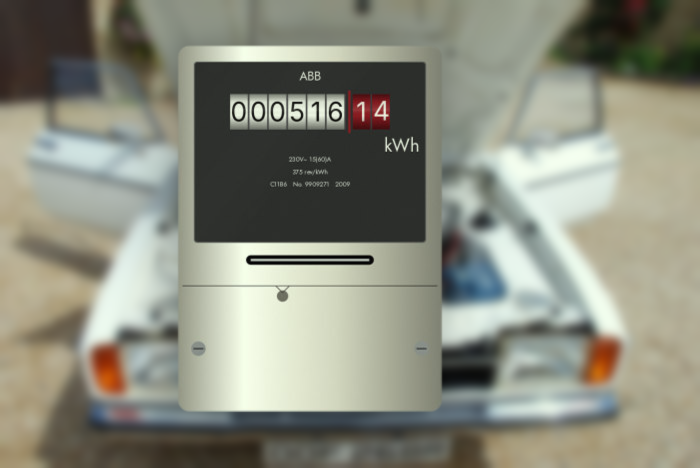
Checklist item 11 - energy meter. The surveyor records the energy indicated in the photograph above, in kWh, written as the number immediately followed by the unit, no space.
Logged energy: 516.14kWh
